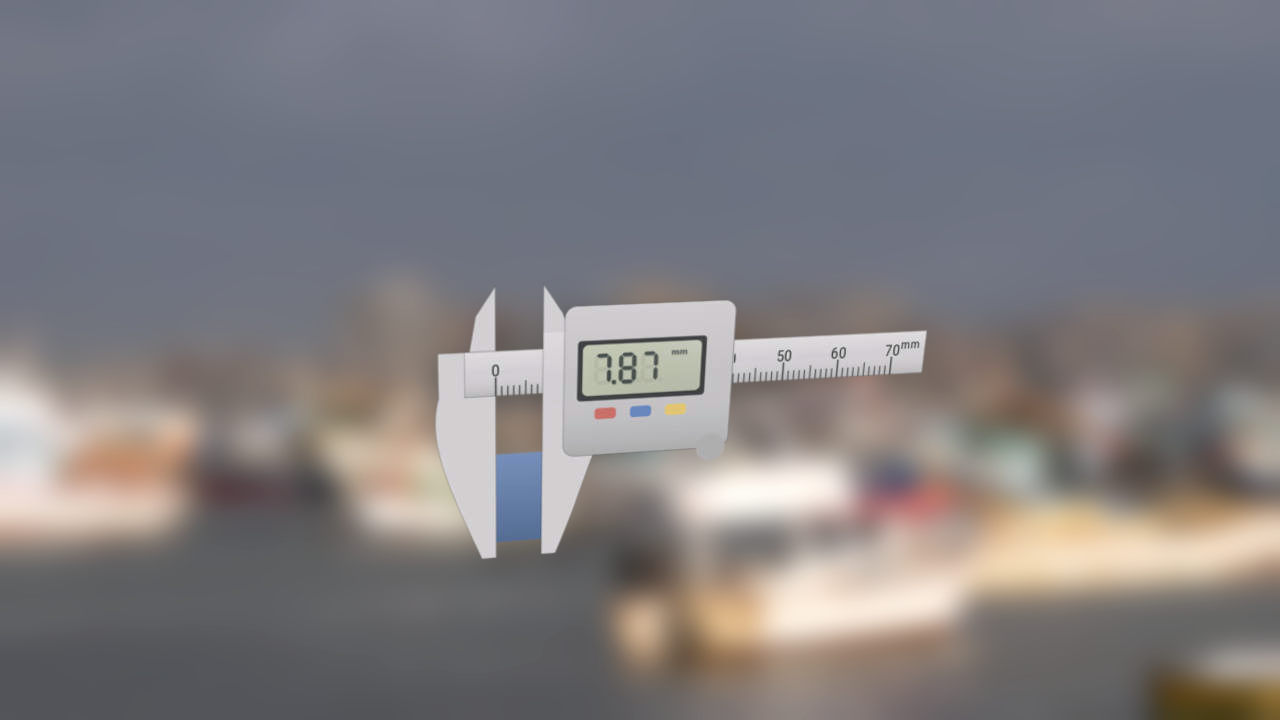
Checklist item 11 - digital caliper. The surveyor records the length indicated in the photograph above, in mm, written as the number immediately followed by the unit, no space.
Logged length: 7.87mm
